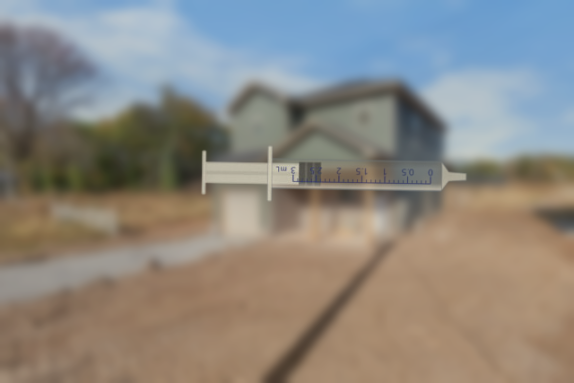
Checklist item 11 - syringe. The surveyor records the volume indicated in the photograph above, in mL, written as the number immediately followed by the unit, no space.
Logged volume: 2.4mL
